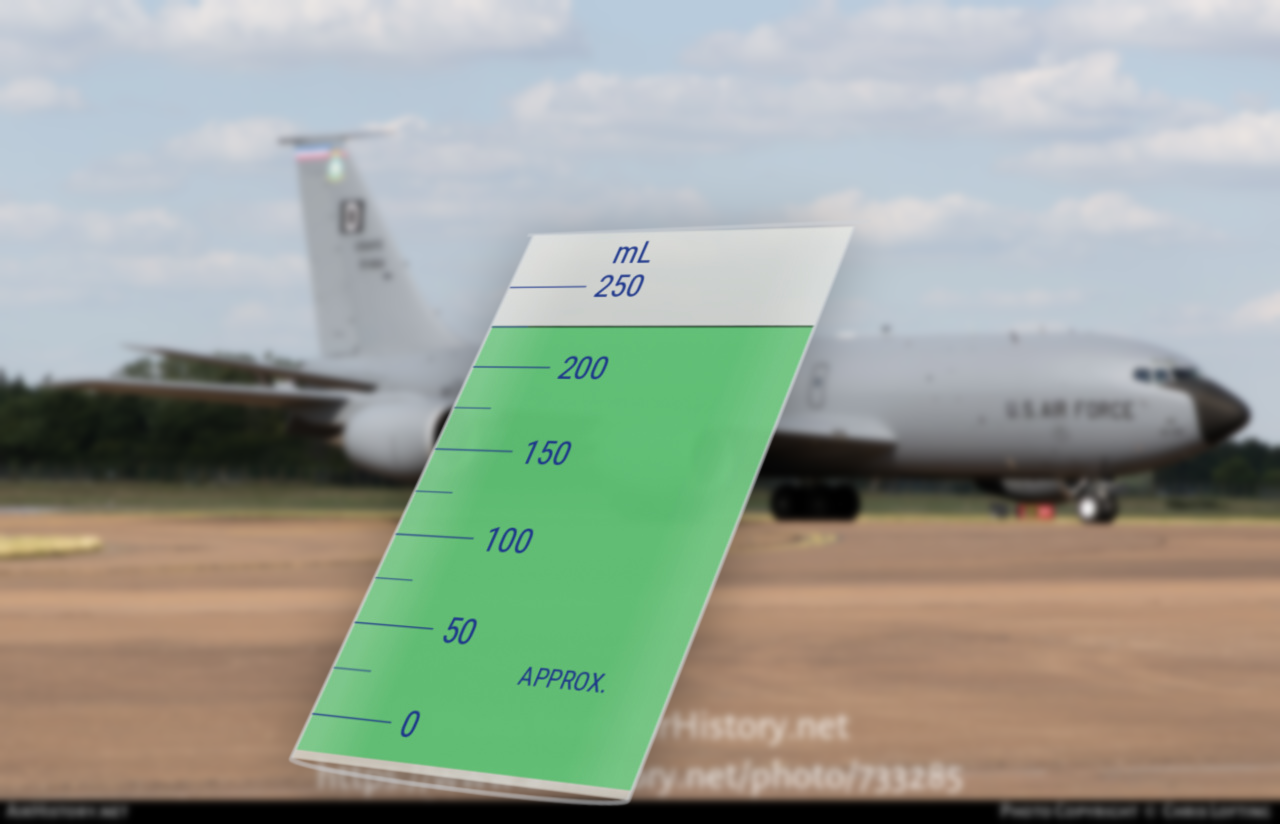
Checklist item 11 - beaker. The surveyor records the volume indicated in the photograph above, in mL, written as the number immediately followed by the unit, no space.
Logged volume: 225mL
